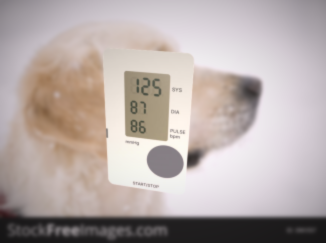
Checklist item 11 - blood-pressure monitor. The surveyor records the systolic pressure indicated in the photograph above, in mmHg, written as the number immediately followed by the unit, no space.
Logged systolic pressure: 125mmHg
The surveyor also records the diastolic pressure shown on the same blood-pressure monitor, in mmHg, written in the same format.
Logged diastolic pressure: 87mmHg
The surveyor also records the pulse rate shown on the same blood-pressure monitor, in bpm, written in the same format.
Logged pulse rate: 86bpm
